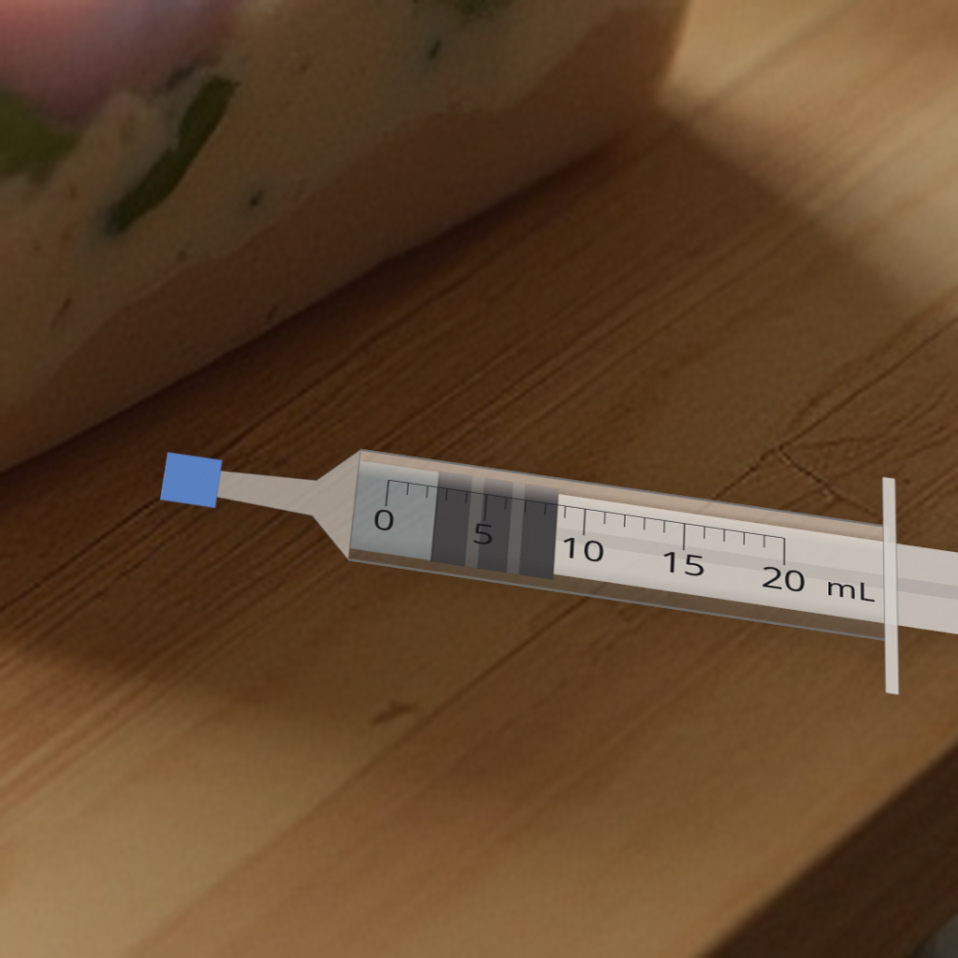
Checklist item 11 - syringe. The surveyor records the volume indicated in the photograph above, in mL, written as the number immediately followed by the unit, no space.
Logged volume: 2.5mL
